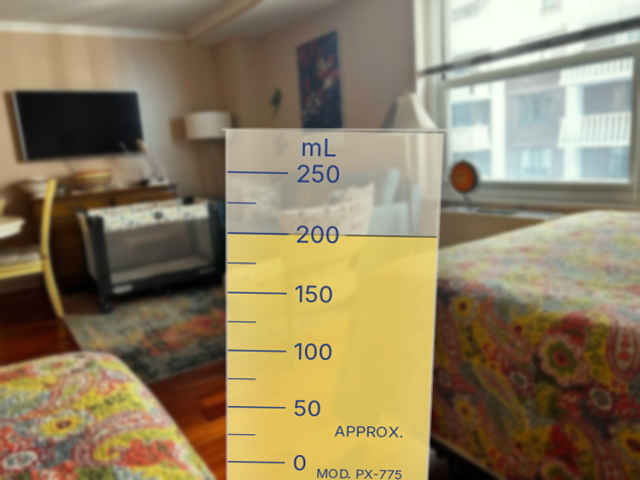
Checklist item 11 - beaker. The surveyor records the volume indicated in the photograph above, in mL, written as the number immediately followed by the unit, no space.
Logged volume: 200mL
